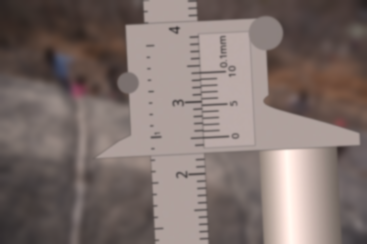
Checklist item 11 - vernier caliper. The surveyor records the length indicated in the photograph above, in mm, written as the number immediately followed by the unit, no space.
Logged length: 25.0mm
